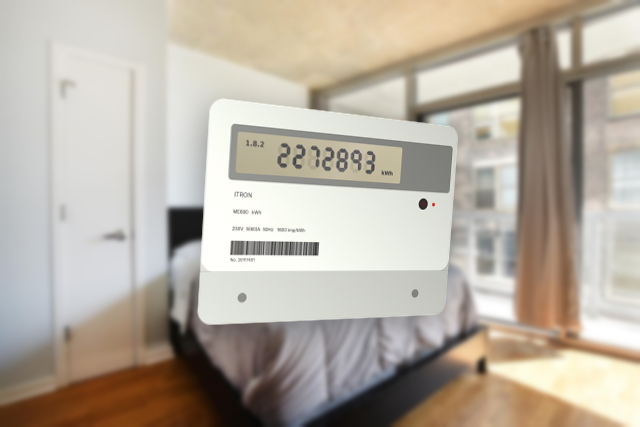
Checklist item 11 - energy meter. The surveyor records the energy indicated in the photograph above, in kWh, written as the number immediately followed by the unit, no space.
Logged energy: 2272893kWh
